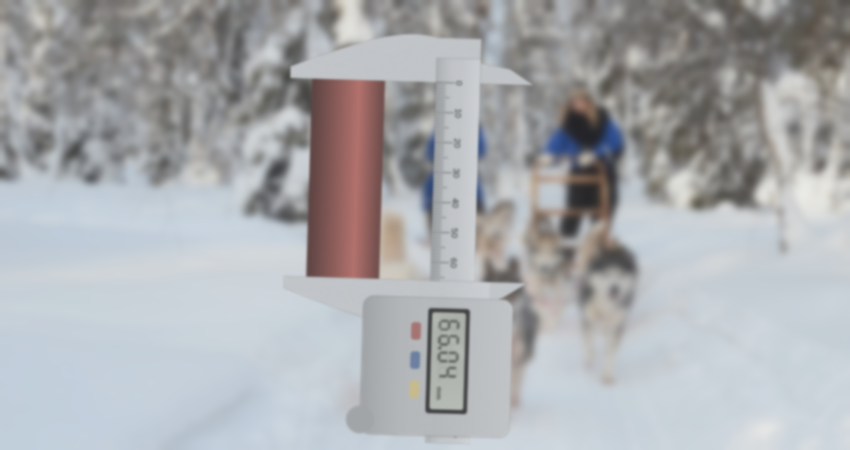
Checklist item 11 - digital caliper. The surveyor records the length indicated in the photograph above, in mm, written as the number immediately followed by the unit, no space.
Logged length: 66.04mm
